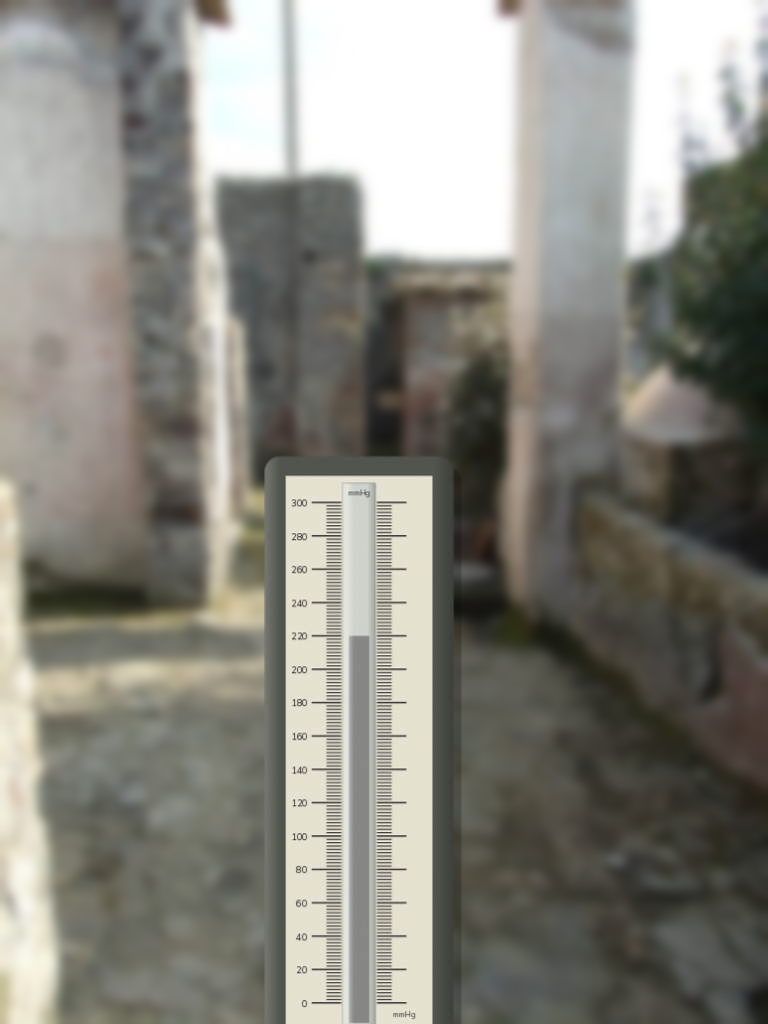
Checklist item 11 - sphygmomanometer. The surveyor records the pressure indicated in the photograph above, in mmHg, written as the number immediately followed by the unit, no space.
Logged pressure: 220mmHg
